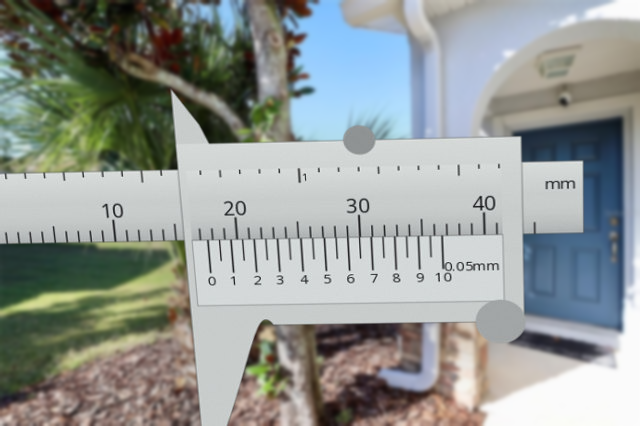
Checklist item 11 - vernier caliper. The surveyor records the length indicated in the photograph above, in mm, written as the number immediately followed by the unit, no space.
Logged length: 17.6mm
